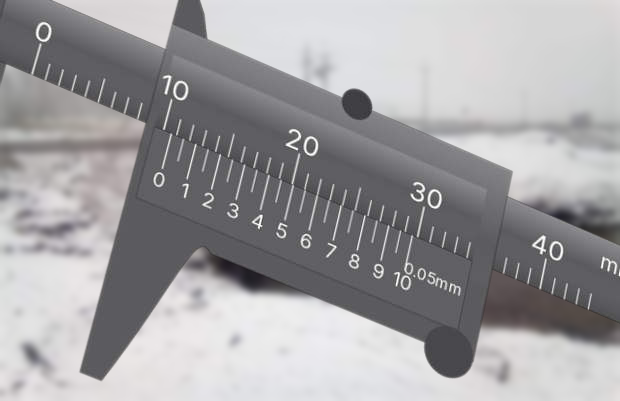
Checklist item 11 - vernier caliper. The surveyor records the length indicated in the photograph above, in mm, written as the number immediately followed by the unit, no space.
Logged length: 10.6mm
